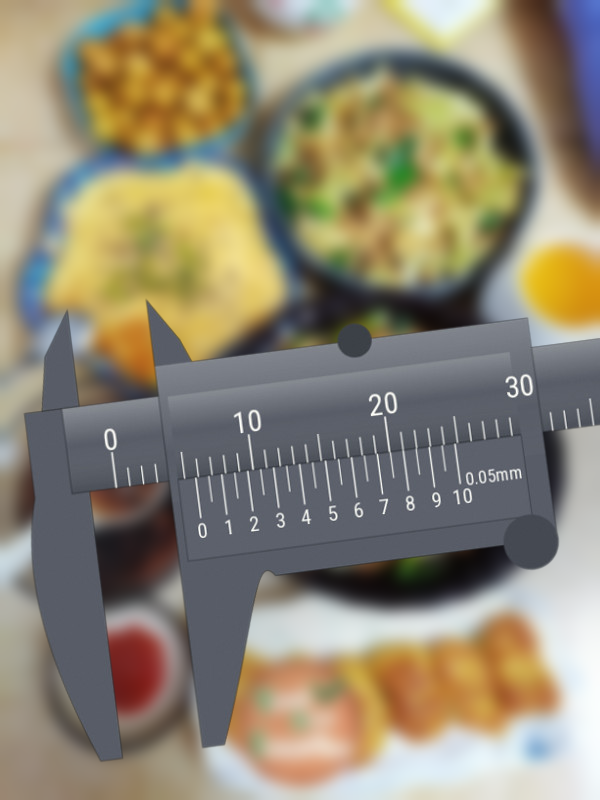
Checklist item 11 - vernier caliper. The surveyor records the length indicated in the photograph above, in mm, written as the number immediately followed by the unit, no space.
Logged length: 5.8mm
